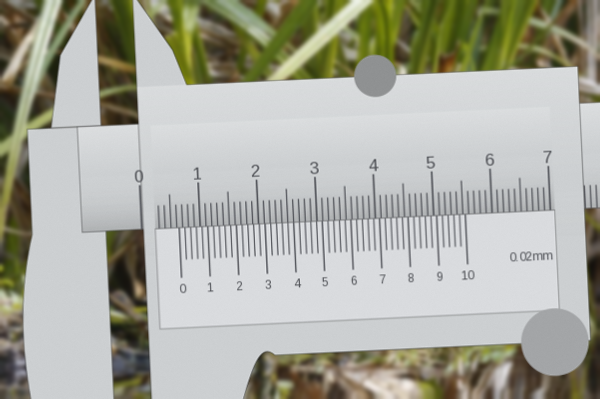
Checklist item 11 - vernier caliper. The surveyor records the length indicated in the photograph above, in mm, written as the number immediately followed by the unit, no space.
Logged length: 6.4mm
